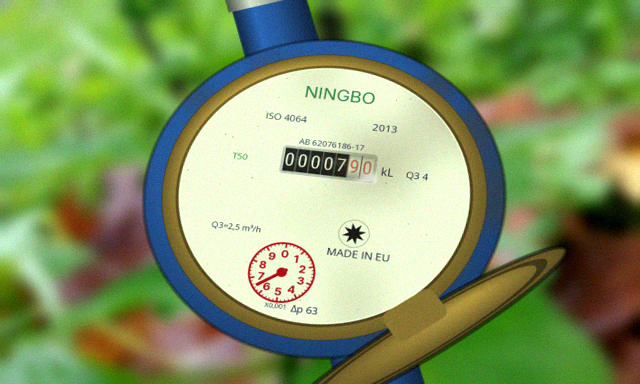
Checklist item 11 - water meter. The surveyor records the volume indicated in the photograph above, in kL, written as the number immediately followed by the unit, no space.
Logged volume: 7.906kL
